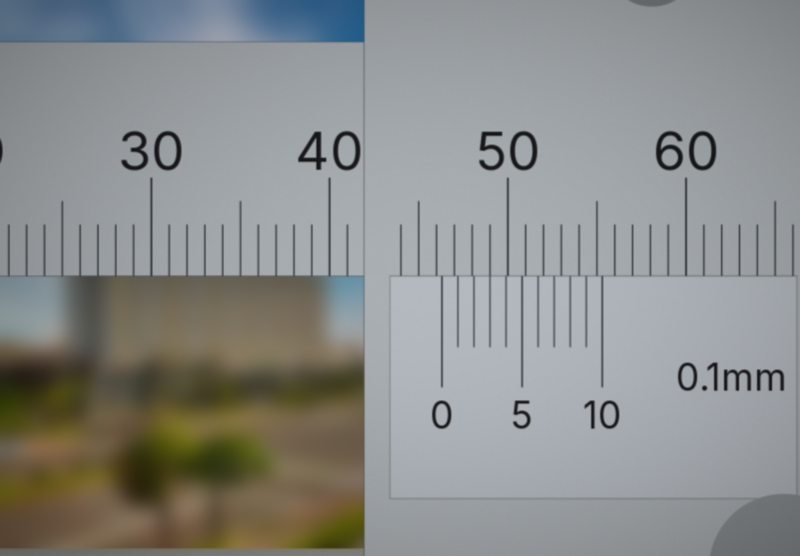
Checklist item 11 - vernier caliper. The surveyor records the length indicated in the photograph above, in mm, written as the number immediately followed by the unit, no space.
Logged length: 46.3mm
